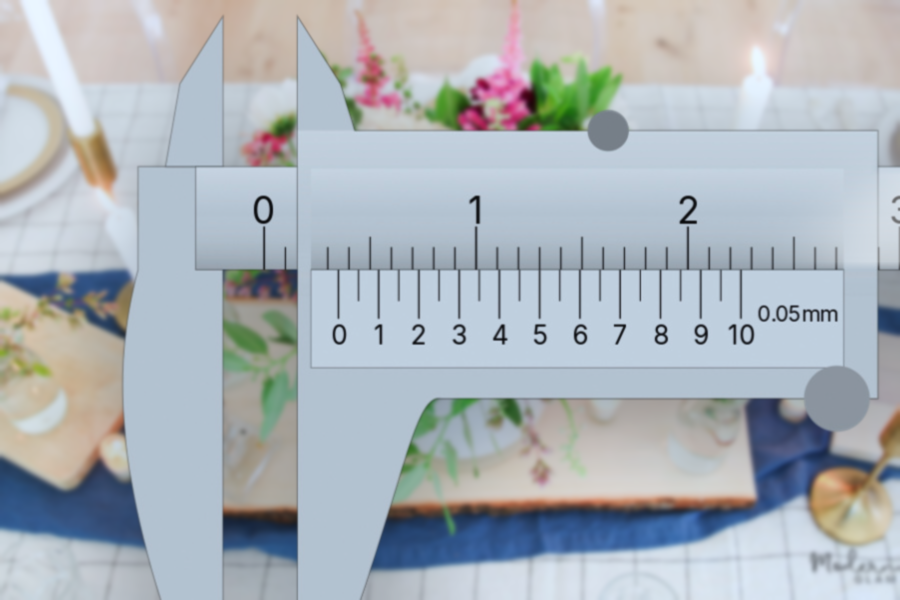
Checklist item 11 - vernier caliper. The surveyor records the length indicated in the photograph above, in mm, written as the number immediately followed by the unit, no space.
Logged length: 3.5mm
